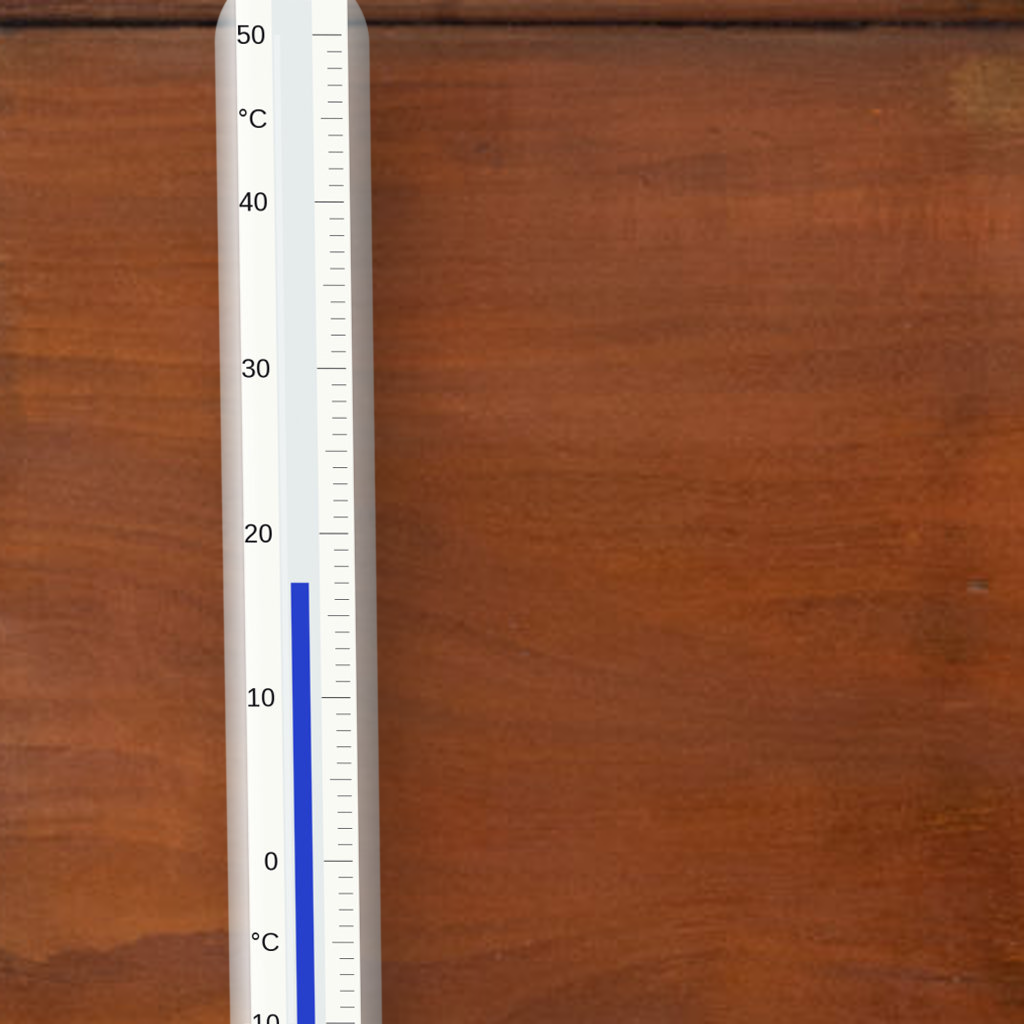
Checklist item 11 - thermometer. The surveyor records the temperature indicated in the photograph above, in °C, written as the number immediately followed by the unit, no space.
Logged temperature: 17°C
